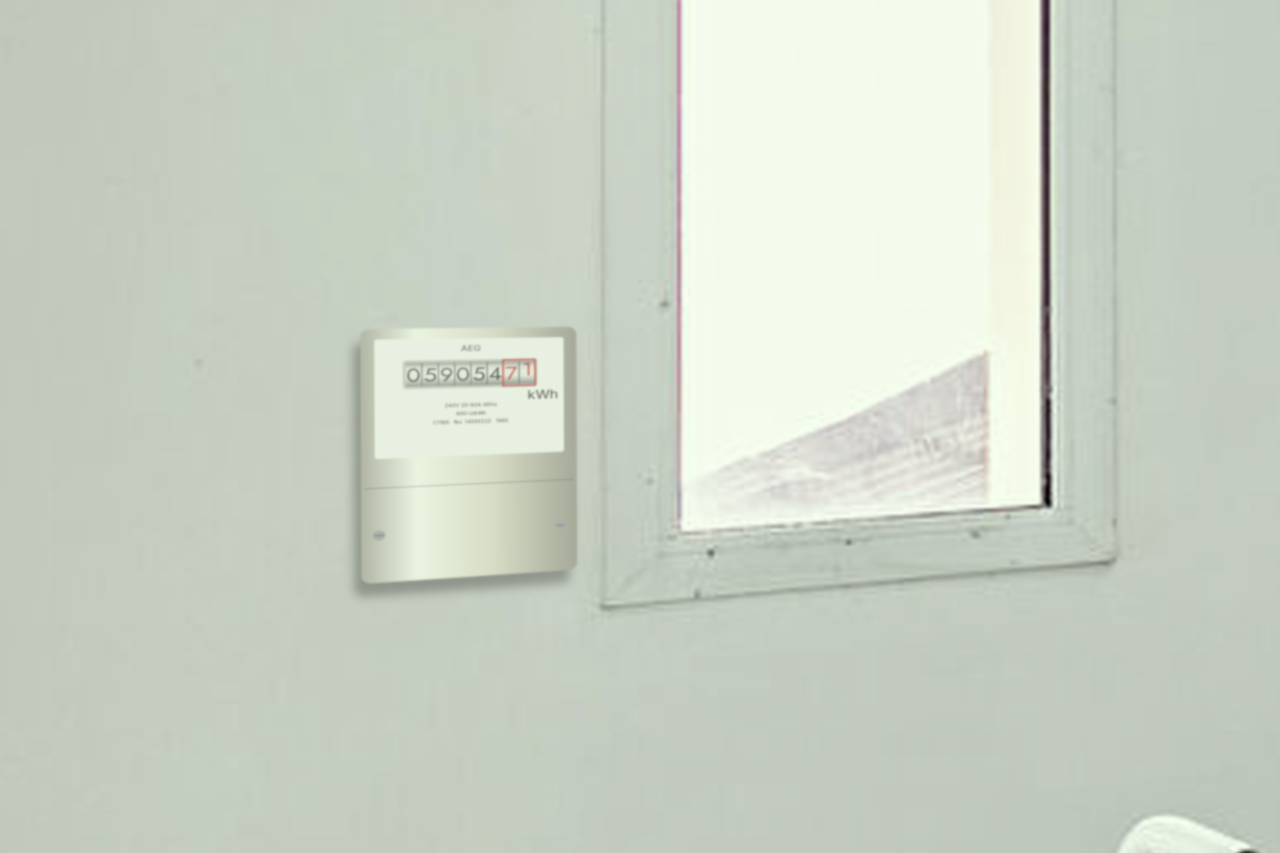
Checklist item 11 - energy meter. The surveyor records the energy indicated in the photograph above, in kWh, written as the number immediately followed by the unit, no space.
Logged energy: 59054.71kWh
